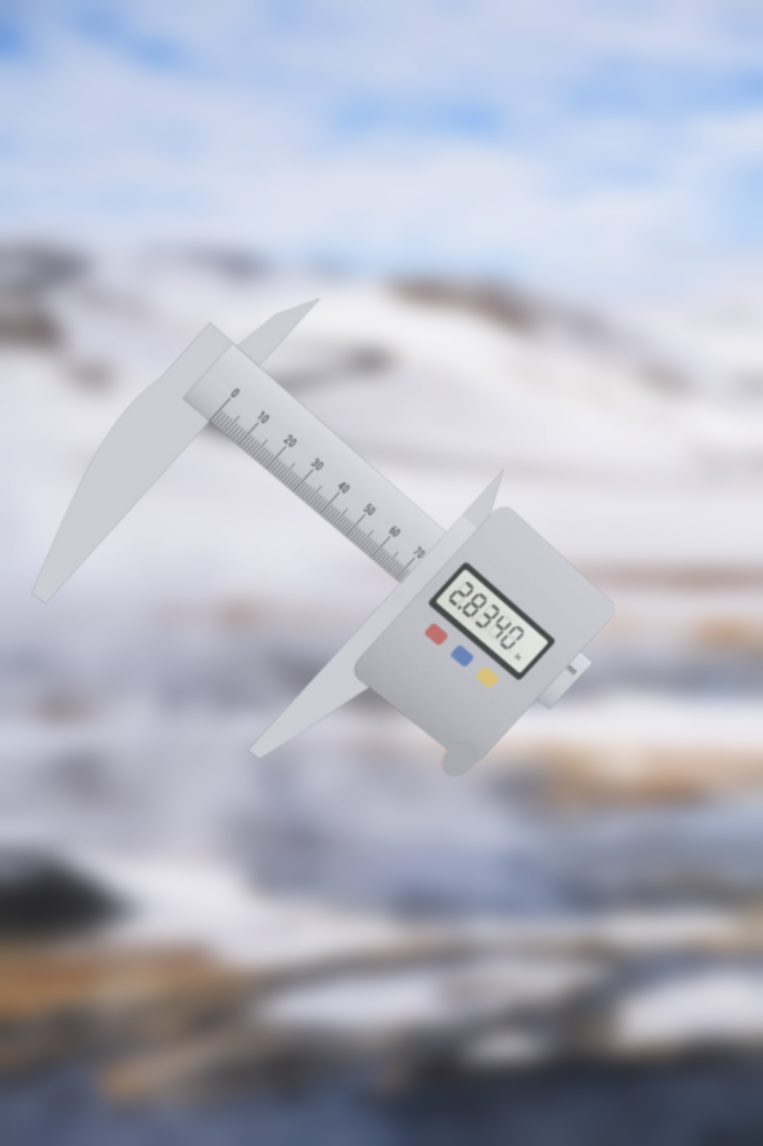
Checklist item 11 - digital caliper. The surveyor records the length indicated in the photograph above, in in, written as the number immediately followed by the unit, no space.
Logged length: 2.8340in
